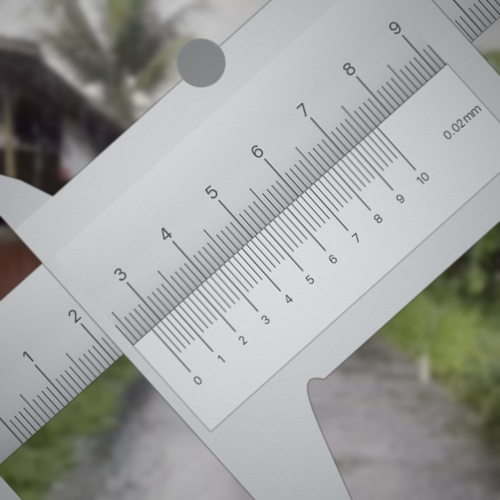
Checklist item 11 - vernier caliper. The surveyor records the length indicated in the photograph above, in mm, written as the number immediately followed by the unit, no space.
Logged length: 28.0mm
